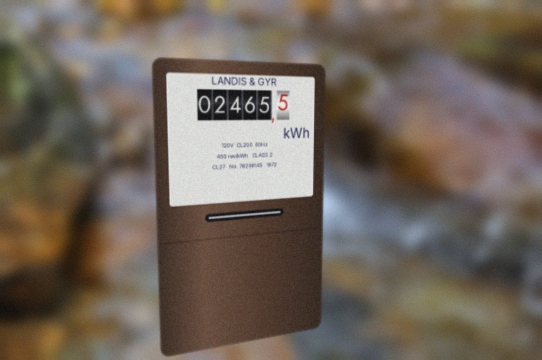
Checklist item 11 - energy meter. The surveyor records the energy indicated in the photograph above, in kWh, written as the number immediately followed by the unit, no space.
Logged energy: 2465.5kWh
